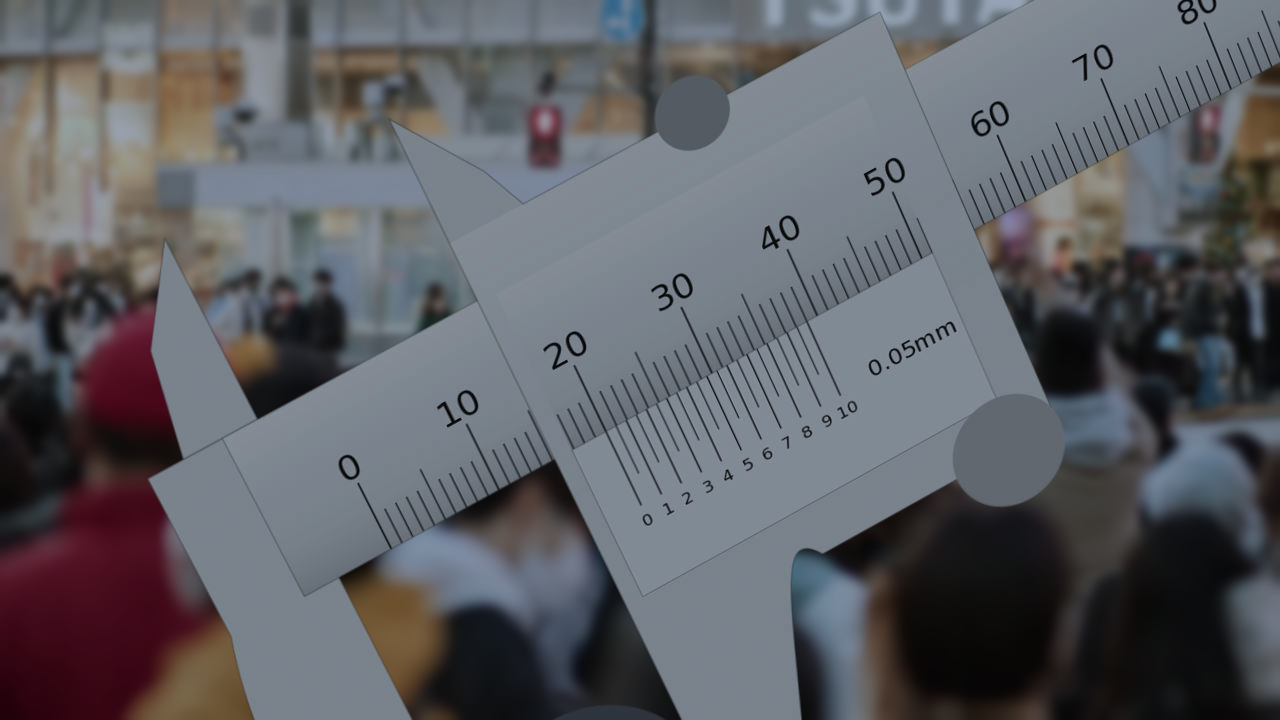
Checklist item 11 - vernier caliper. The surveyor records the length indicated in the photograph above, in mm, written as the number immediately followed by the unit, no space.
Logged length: 20.0mm
